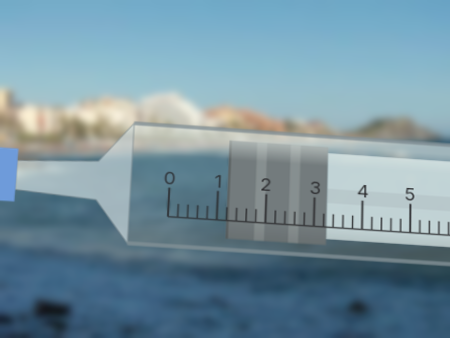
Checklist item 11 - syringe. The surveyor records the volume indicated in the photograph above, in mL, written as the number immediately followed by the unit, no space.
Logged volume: 1.2mL
